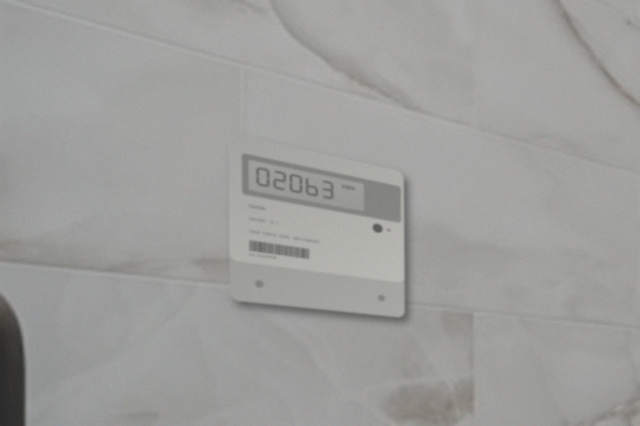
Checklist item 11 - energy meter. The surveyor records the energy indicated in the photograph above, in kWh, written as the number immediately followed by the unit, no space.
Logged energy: 2063kWh
